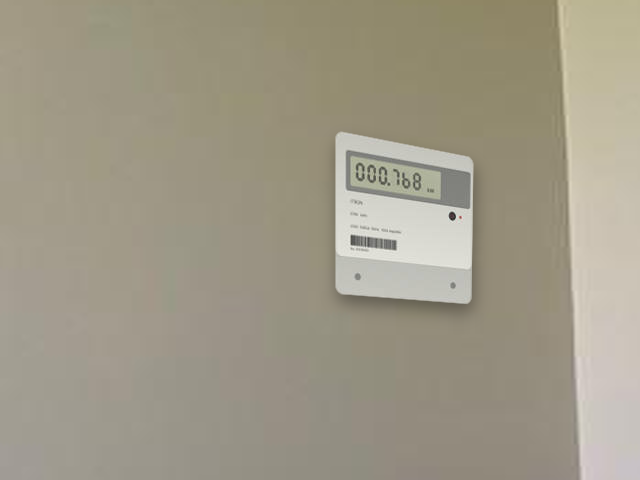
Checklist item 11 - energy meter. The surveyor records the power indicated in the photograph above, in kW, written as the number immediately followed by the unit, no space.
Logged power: 0.768kW
